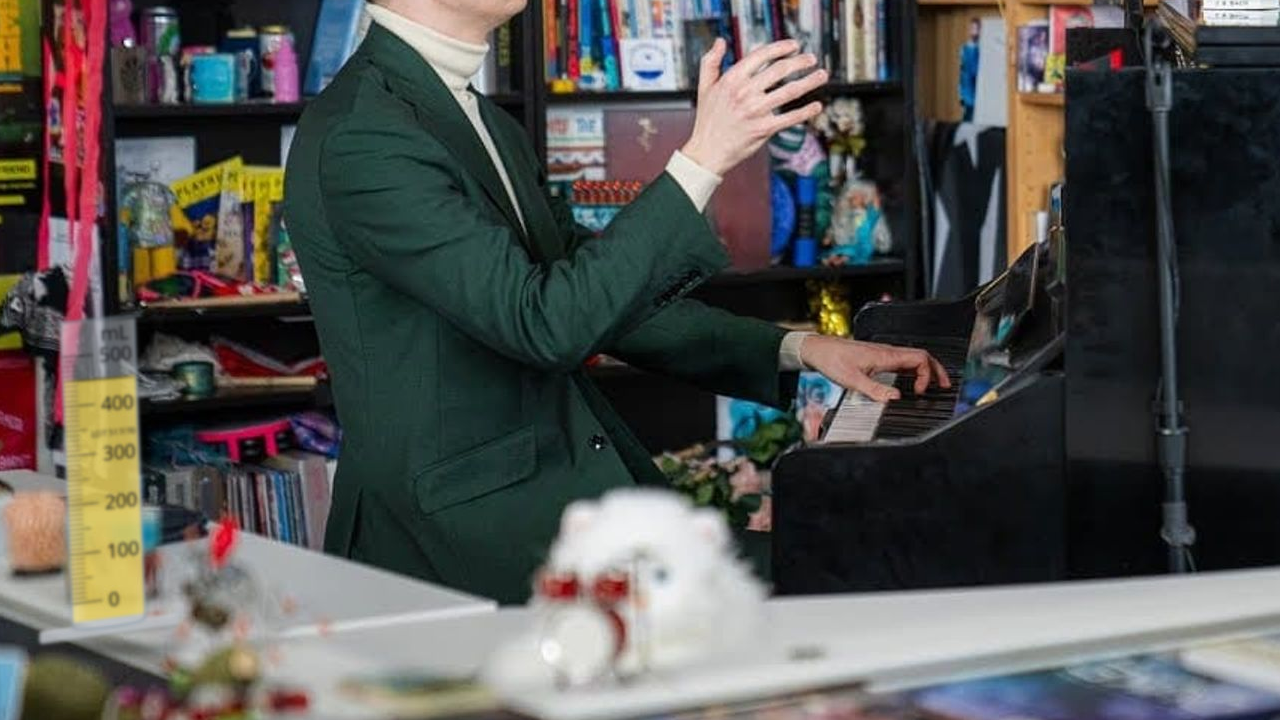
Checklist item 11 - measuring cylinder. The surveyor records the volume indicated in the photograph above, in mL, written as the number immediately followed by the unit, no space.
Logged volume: 450mL
